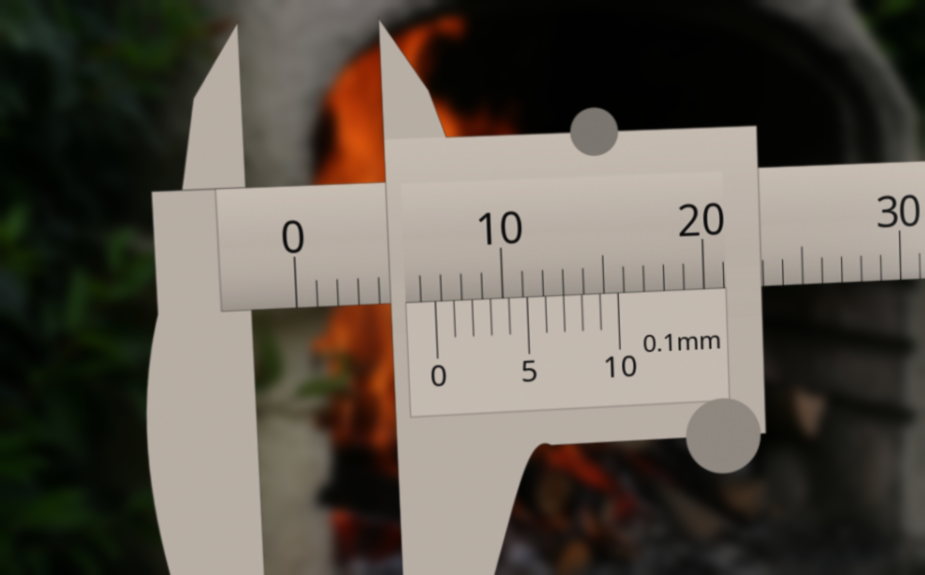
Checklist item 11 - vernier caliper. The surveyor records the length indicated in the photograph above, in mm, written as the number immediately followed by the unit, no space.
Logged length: 6.7mm
